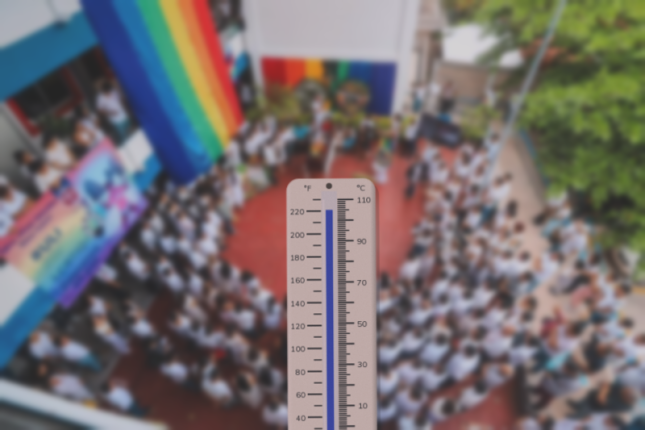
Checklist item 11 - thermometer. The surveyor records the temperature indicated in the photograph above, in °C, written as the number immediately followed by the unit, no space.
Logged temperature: 105°C
